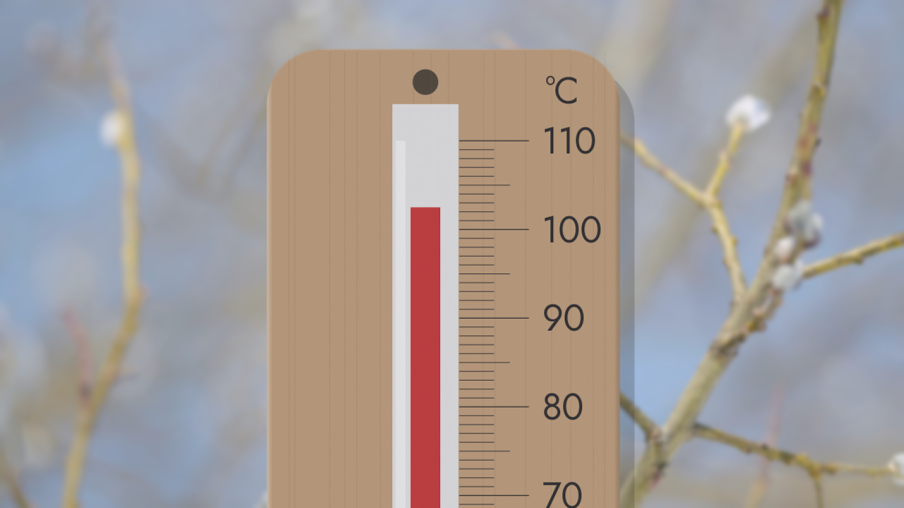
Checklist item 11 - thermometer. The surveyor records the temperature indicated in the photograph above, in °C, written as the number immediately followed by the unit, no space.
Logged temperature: 102.5°C
